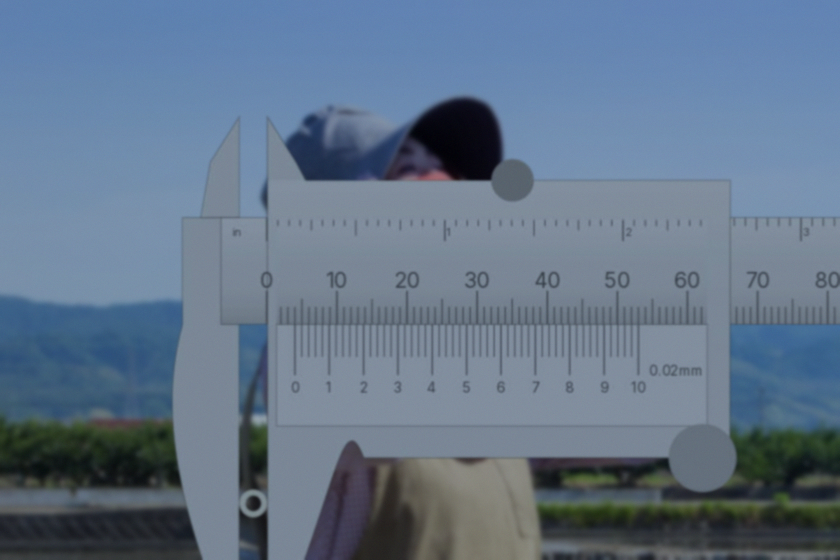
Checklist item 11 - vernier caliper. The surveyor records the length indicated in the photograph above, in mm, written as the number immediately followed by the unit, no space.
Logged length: 4.0mm
